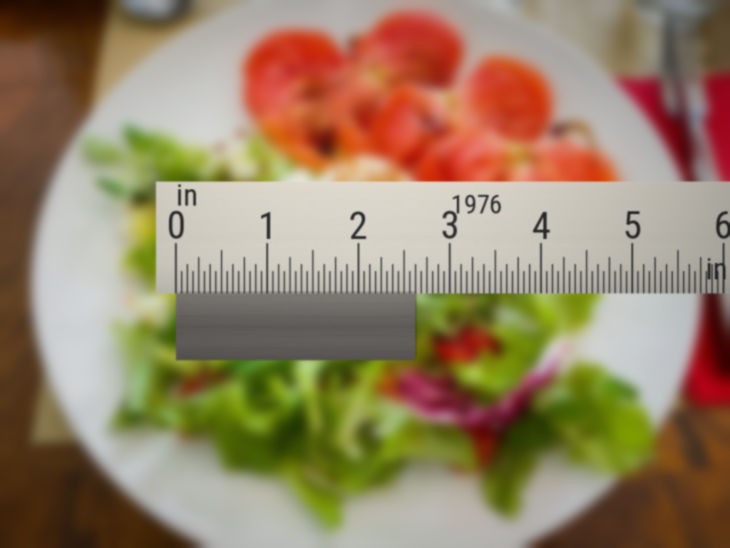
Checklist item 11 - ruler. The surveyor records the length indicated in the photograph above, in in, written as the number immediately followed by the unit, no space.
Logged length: 2.625in
